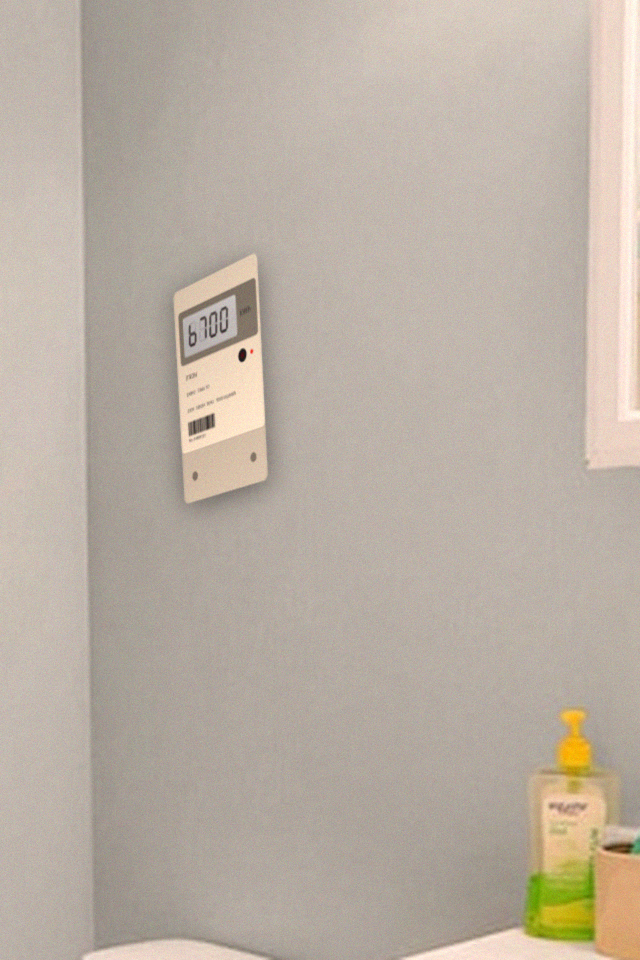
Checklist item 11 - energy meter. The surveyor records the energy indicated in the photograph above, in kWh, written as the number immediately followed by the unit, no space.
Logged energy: 6700kWh
